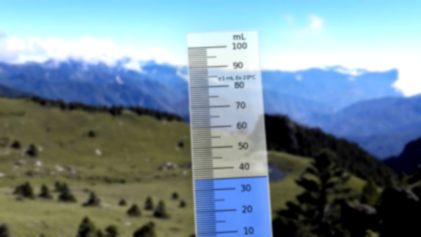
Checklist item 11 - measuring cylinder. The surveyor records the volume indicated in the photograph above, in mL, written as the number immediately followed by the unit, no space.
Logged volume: 35mL
